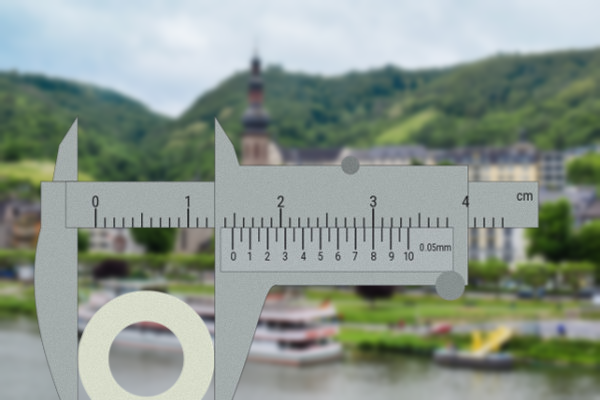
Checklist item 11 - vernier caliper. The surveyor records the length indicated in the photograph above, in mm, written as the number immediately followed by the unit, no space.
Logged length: 14.8mm
